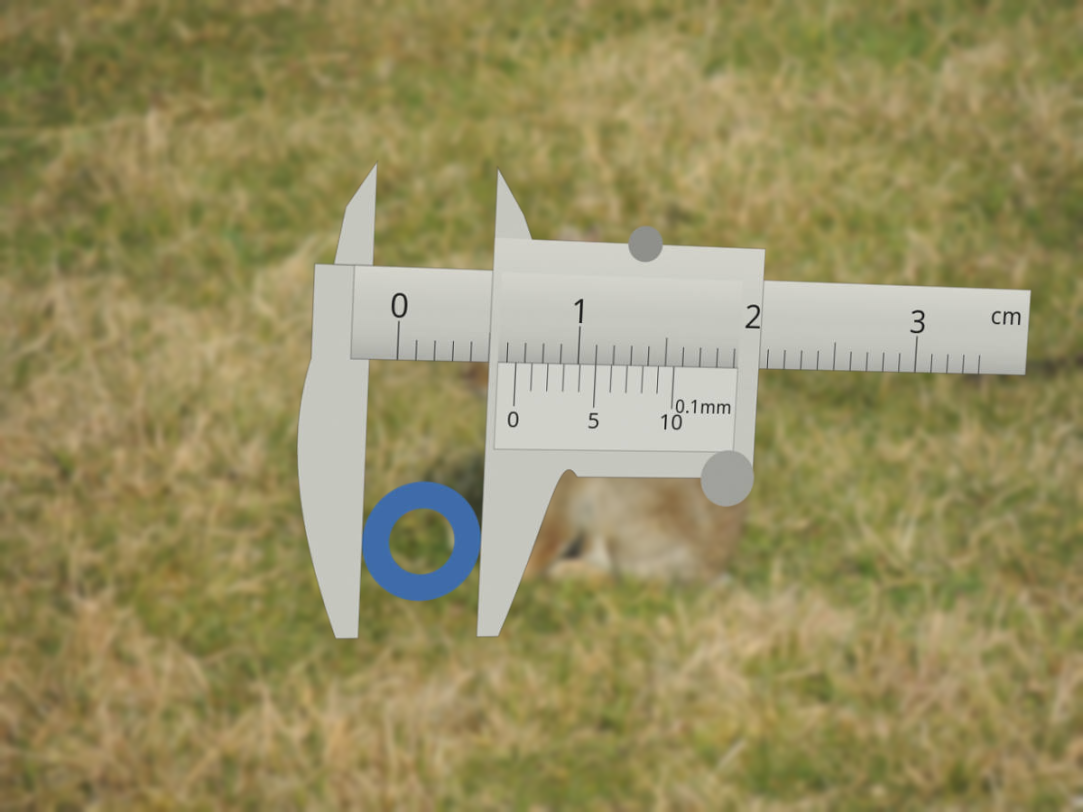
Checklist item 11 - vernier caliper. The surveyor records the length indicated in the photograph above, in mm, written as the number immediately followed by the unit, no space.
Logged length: 6.5mm
